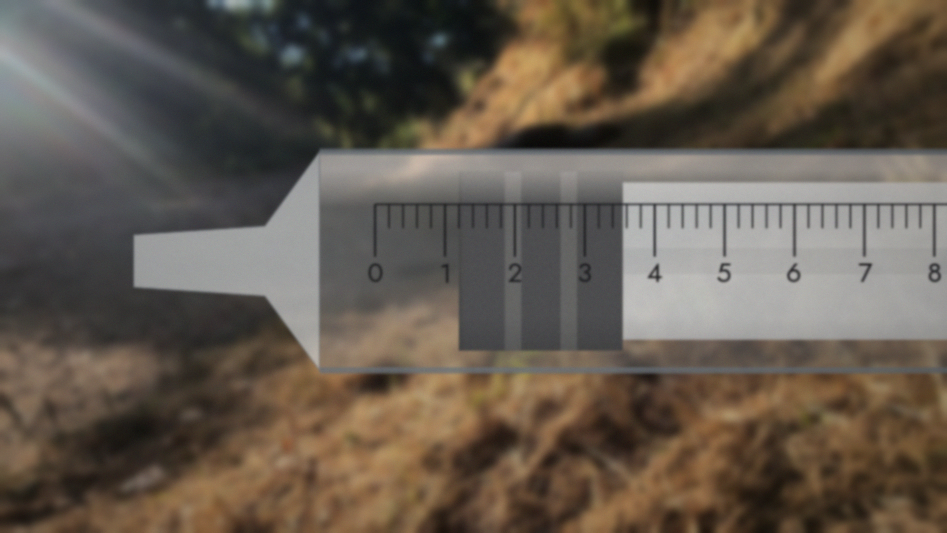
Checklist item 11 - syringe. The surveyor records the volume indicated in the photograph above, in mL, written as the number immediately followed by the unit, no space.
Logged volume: 1.2mL
